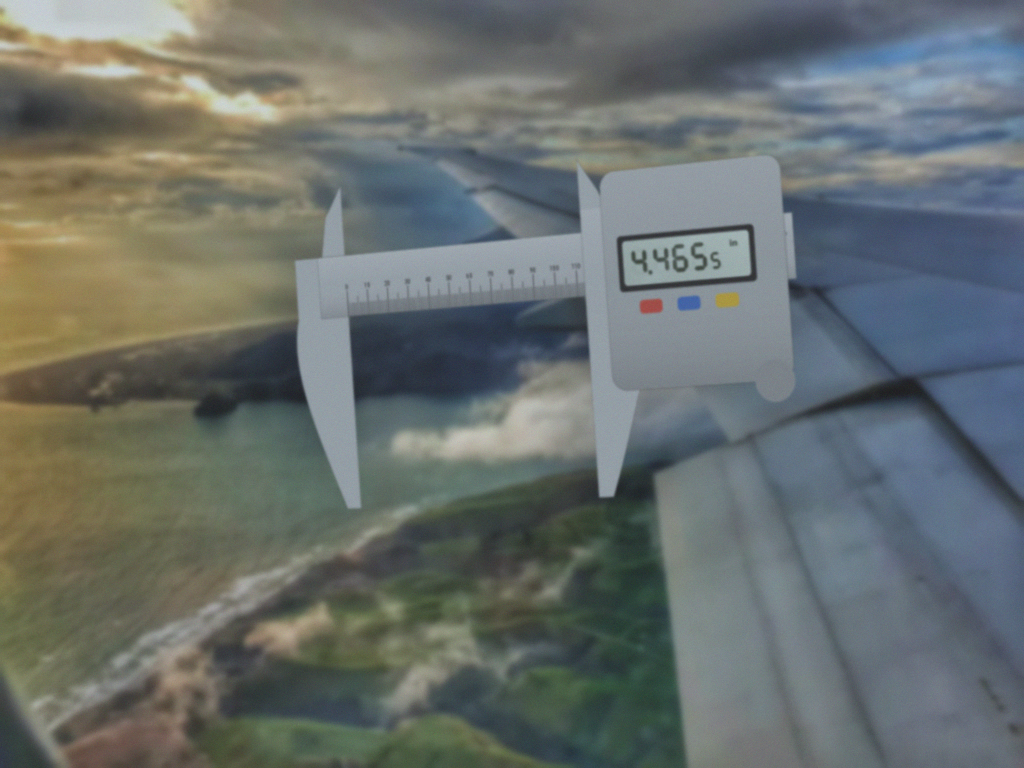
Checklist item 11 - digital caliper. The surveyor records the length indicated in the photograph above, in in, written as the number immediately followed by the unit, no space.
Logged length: 4.4655in
